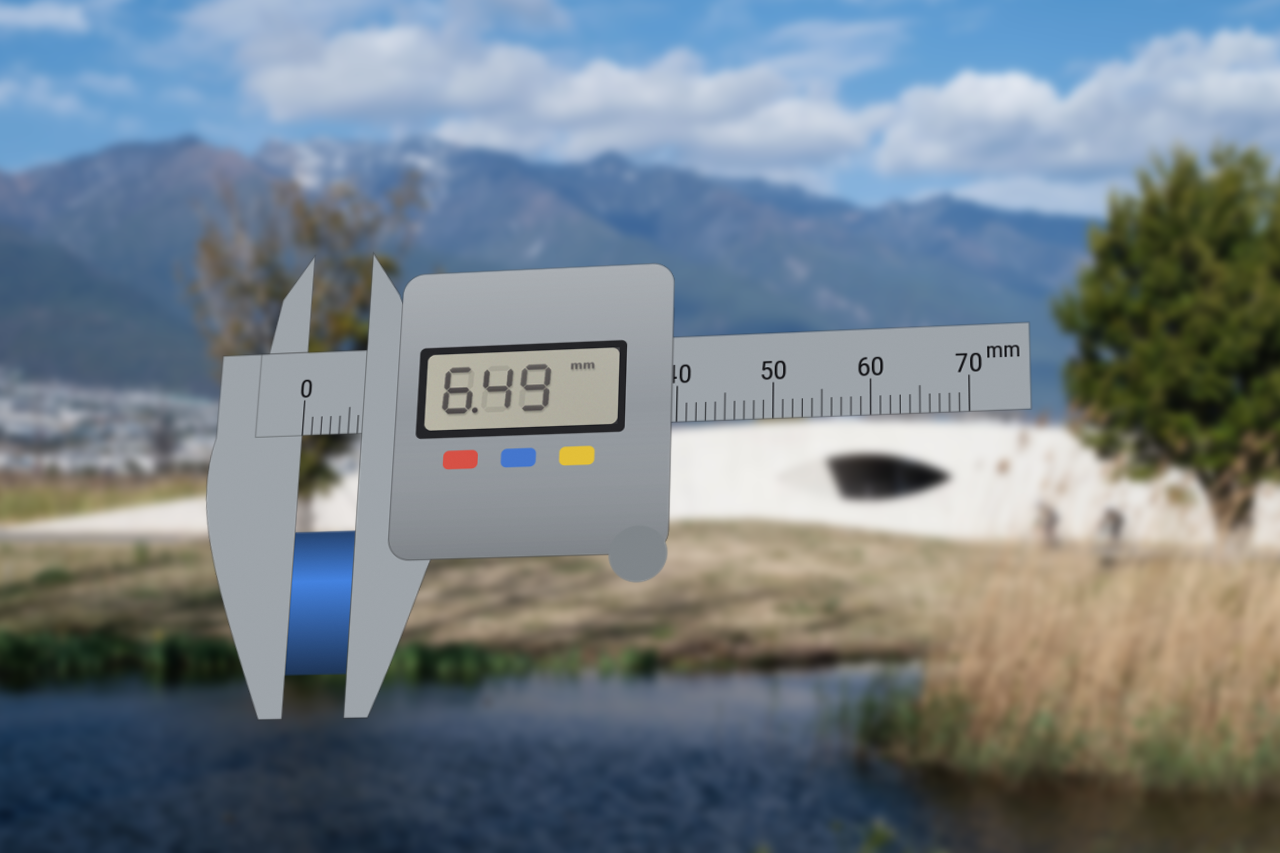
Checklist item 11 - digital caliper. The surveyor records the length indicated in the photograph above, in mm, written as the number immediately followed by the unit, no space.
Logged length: 6.49mm
